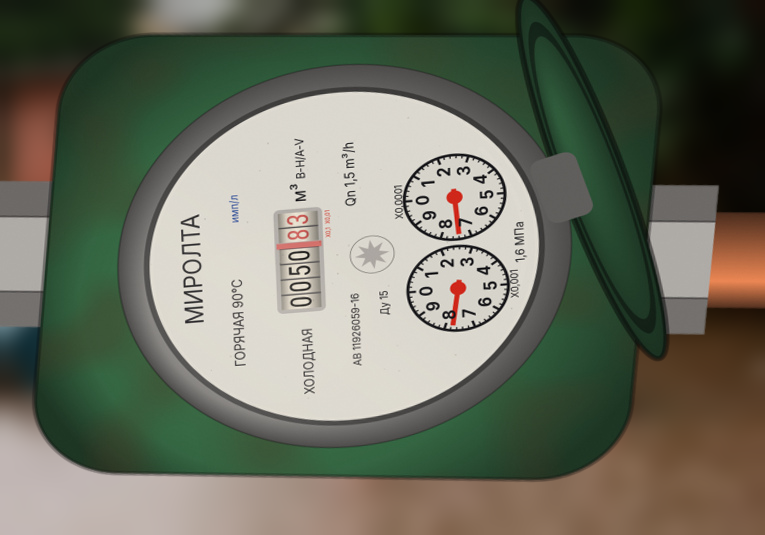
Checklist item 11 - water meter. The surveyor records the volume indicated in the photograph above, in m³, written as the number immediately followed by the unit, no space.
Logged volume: 50.8377m³
